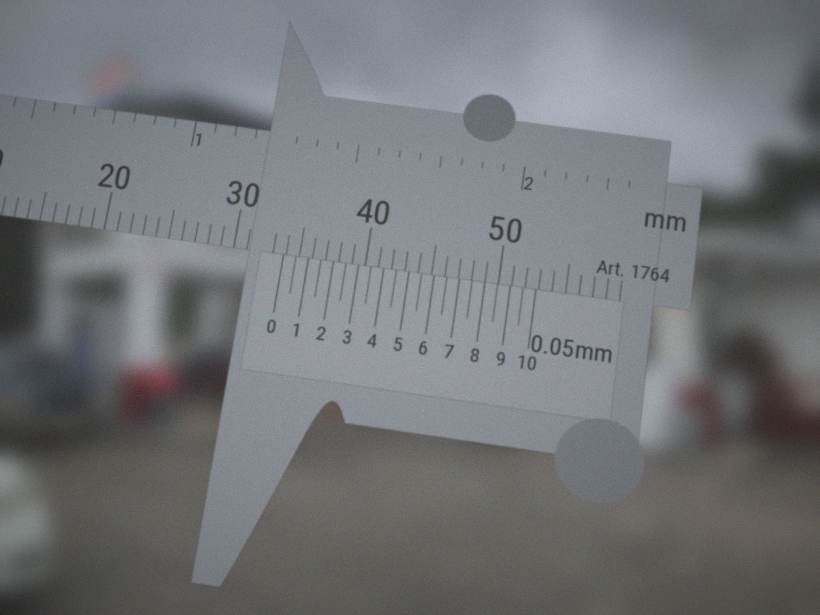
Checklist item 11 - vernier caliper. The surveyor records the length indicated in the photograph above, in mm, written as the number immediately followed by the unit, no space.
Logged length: 33.8mm
